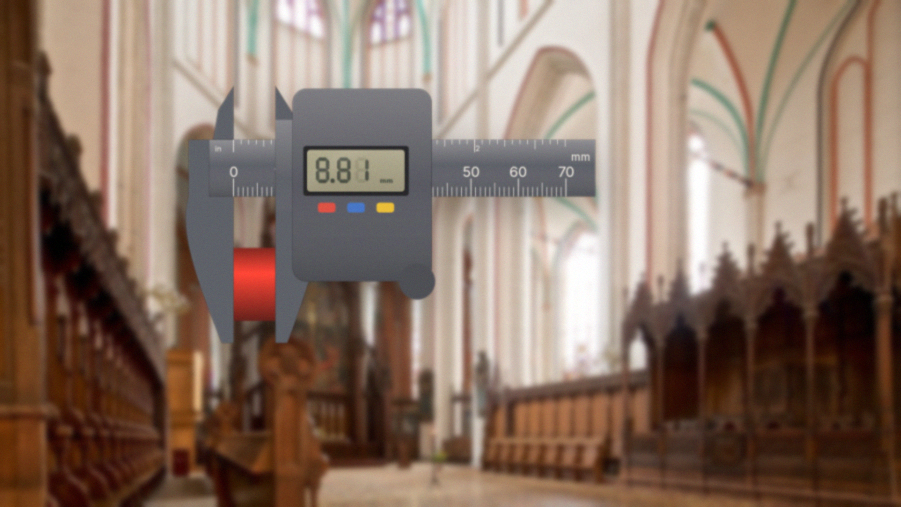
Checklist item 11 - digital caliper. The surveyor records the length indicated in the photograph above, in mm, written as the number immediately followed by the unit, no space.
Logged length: 8.81mm
